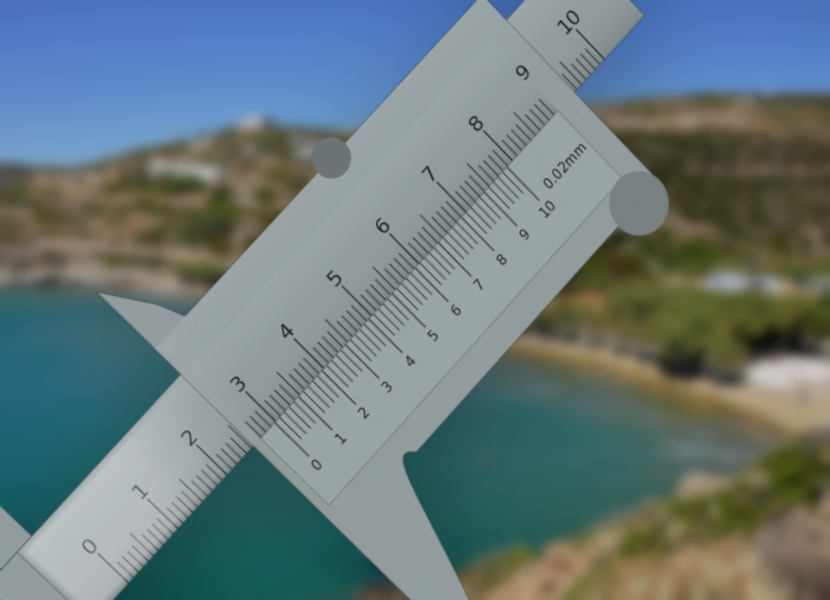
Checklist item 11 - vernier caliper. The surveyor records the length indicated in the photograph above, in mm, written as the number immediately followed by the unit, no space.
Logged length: 29.8mm
